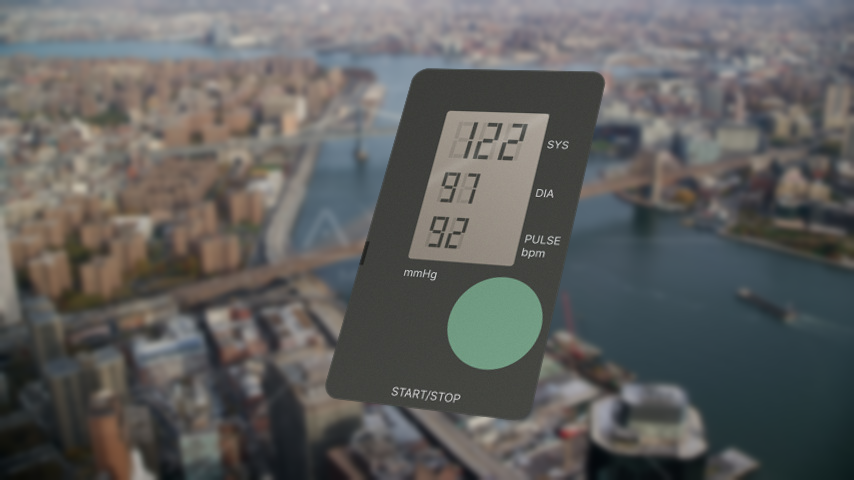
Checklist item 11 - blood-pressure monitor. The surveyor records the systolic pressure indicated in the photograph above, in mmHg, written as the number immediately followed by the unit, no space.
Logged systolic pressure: 122mmHg
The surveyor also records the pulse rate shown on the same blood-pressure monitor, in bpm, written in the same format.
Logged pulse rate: 92bpm
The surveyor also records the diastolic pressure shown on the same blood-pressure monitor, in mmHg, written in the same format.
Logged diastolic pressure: 97mmHg
